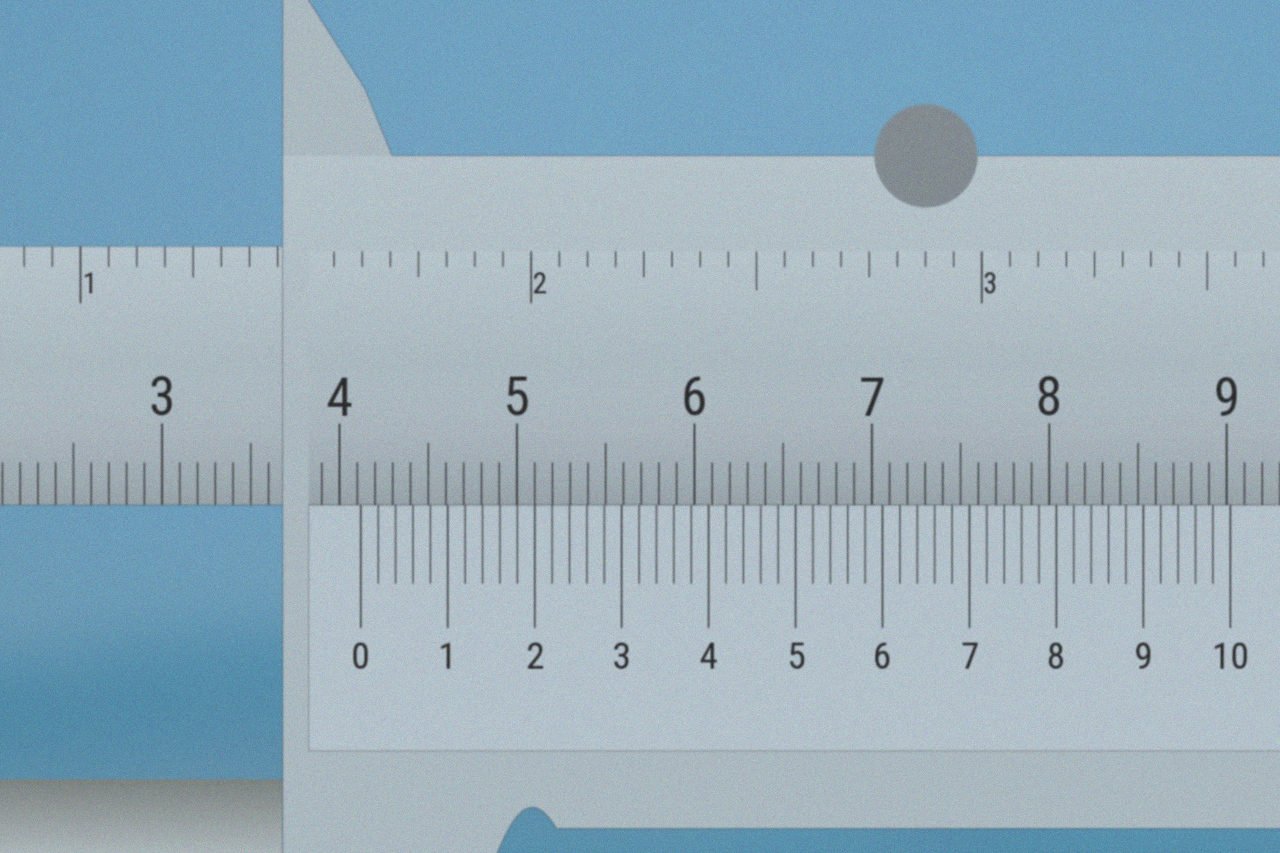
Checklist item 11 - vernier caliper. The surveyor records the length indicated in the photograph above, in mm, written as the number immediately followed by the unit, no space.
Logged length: 41.2mm
